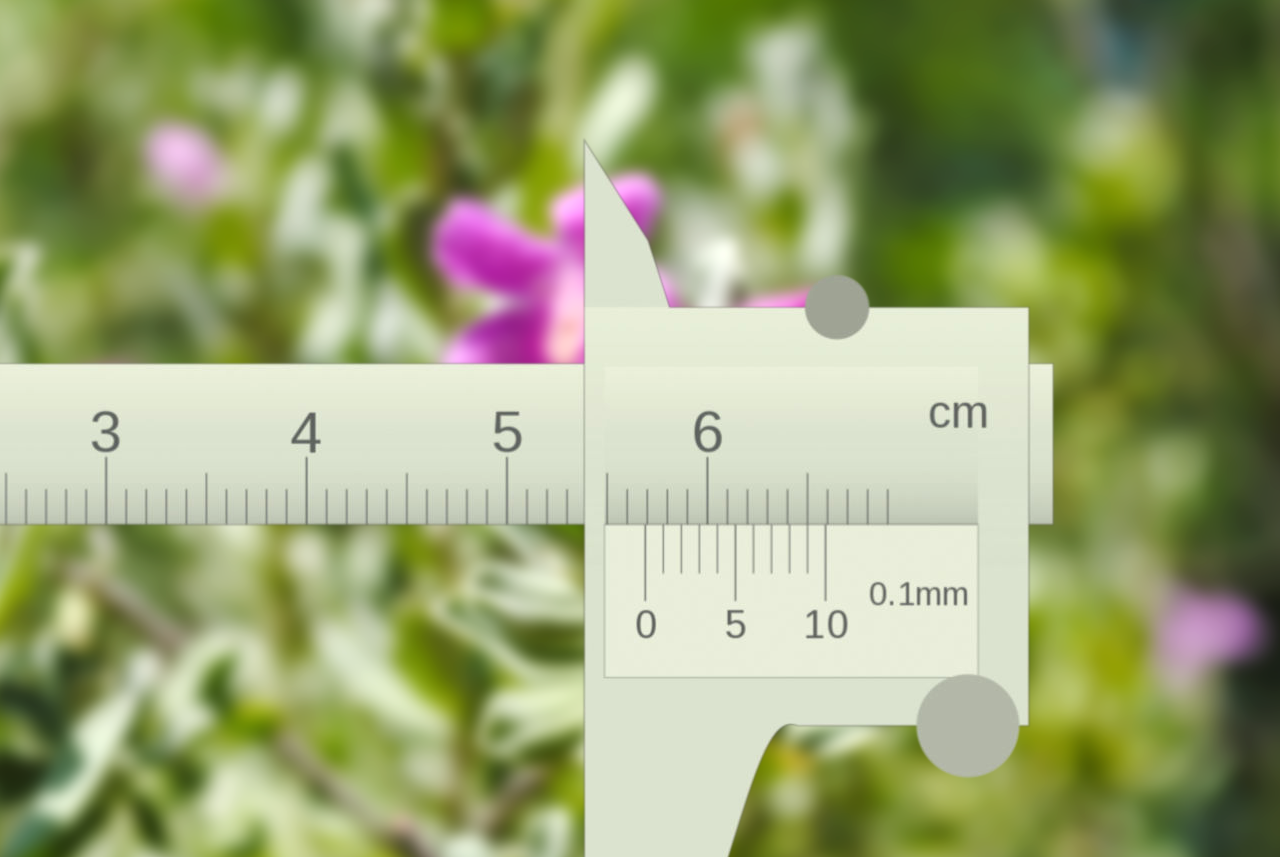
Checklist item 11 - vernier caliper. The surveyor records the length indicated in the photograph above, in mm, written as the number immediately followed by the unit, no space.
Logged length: 56.9mm
